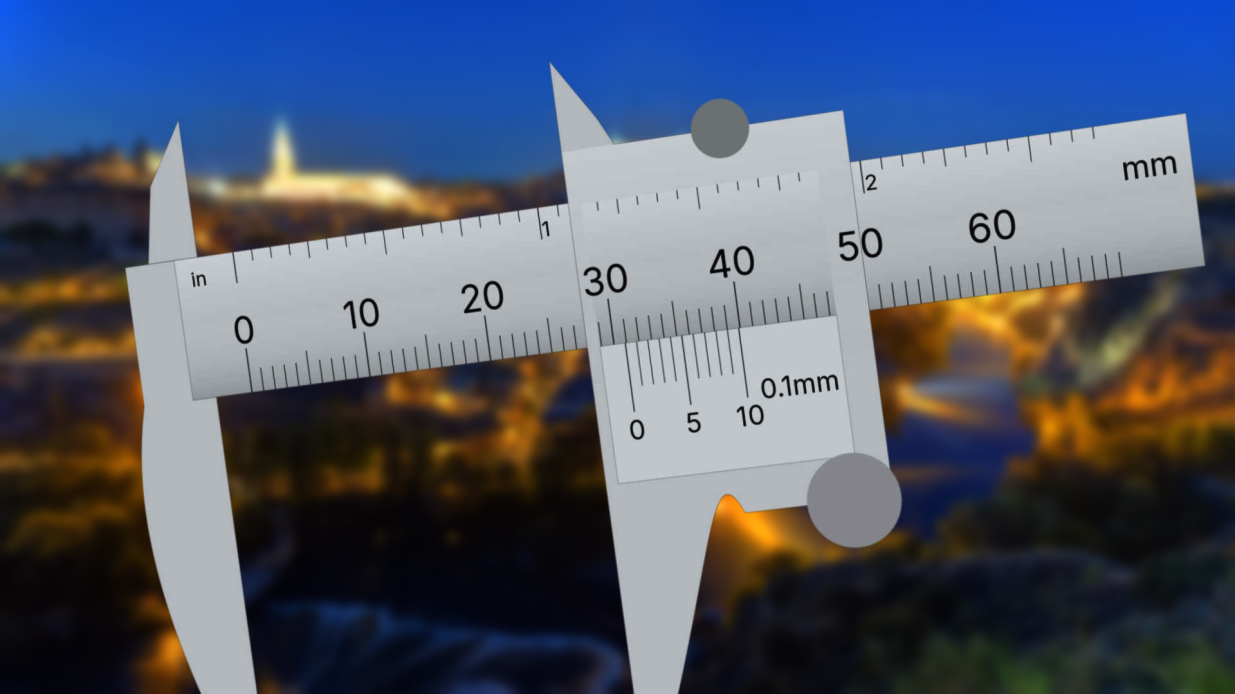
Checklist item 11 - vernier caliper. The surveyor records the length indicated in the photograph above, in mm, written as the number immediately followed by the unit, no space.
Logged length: 30.9mm
